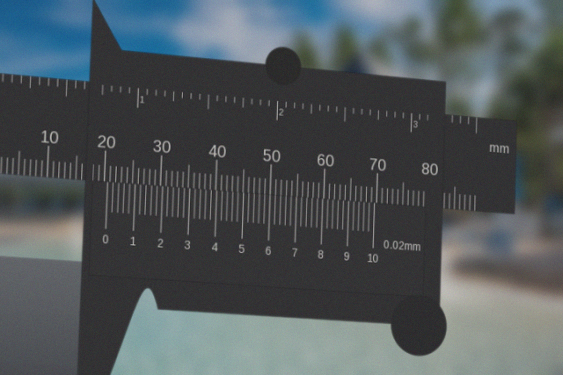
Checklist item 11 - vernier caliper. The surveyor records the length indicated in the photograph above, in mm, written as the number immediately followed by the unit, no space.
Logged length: 20.6mm
